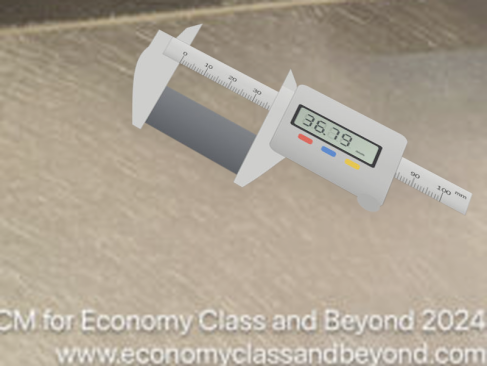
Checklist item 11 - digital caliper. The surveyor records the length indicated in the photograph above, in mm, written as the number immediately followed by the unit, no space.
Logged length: 36.79mm
